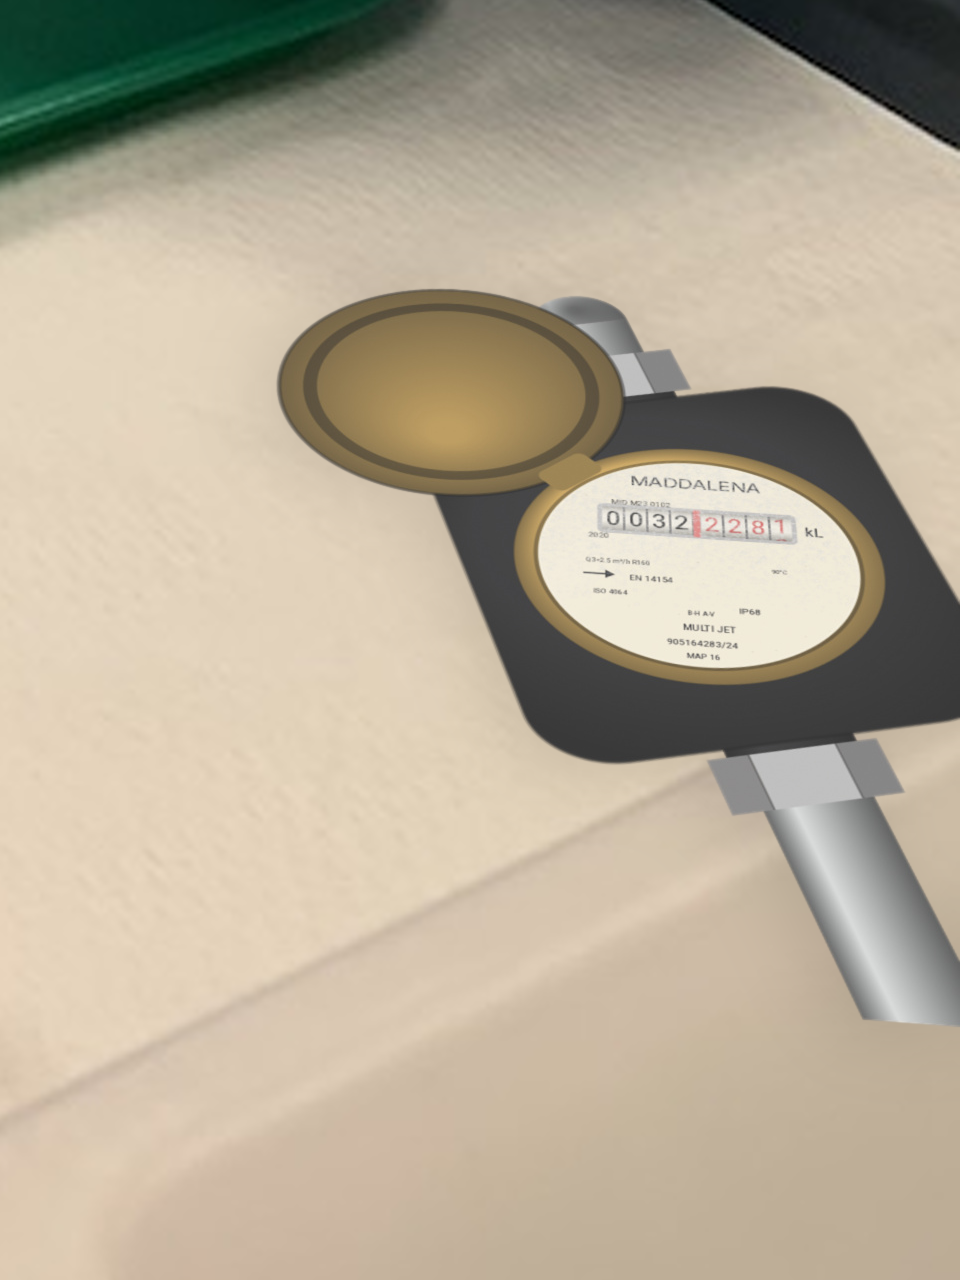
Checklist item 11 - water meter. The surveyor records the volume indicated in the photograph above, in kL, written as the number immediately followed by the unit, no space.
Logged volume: 32.2281kL
